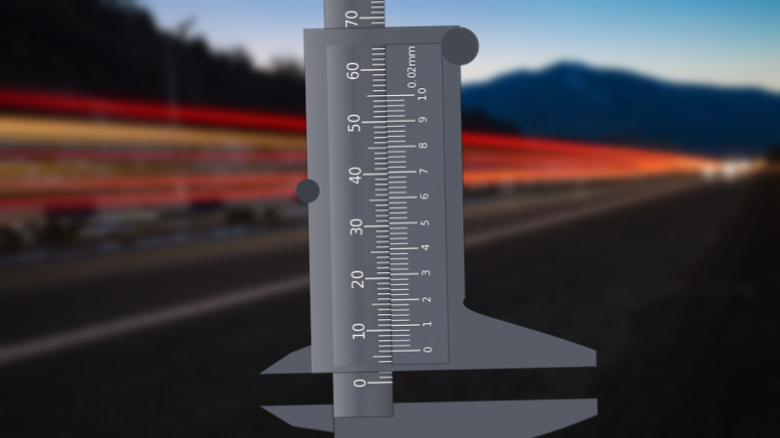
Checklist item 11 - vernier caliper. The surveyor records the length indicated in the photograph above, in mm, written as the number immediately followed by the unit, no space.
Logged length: 6.0mm
